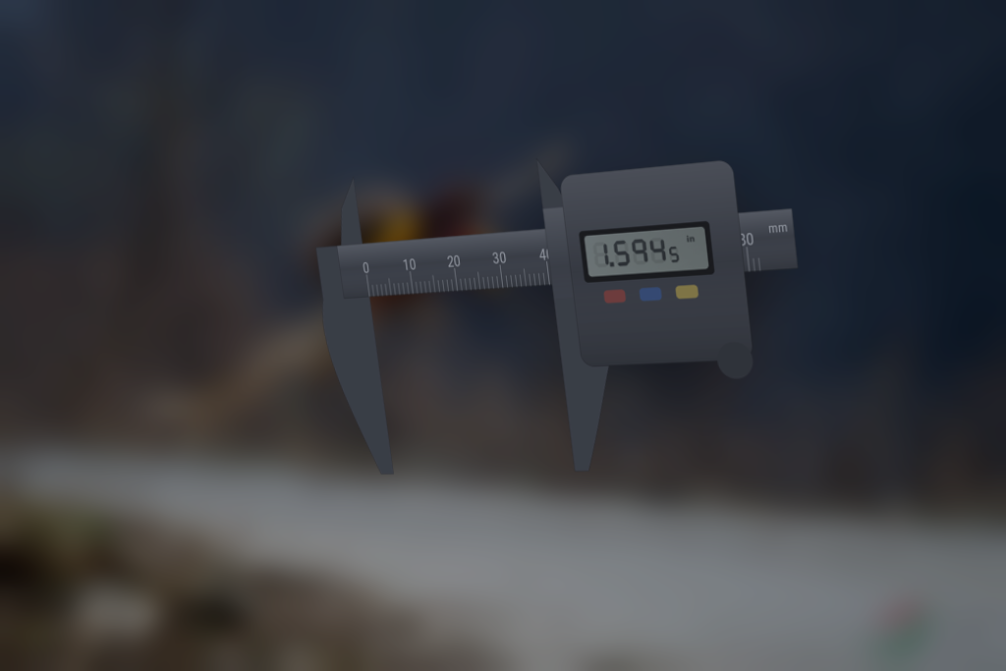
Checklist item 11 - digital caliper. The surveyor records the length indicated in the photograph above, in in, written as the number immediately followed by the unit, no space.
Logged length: 1.5945in
